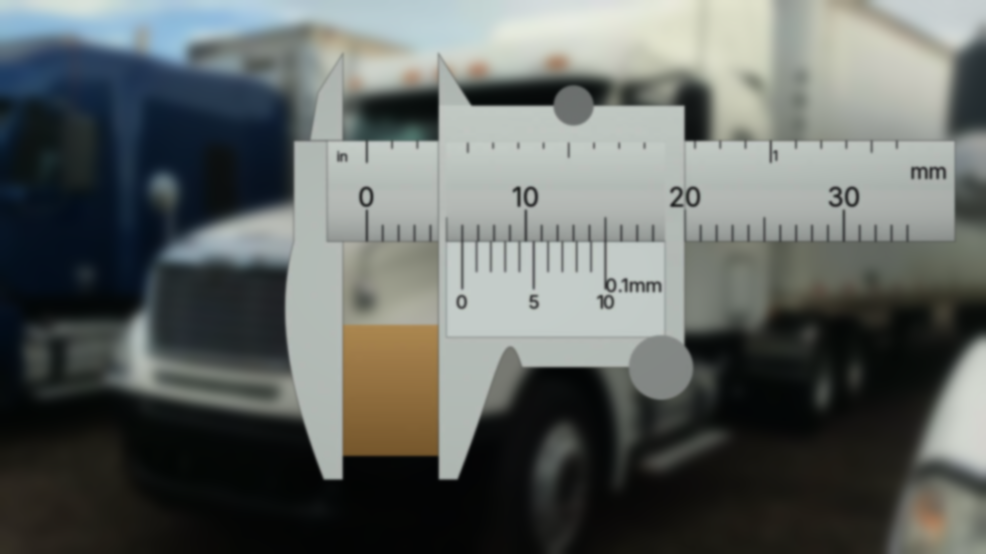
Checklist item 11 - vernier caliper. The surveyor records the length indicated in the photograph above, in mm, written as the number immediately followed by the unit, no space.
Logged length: 6.0mm
